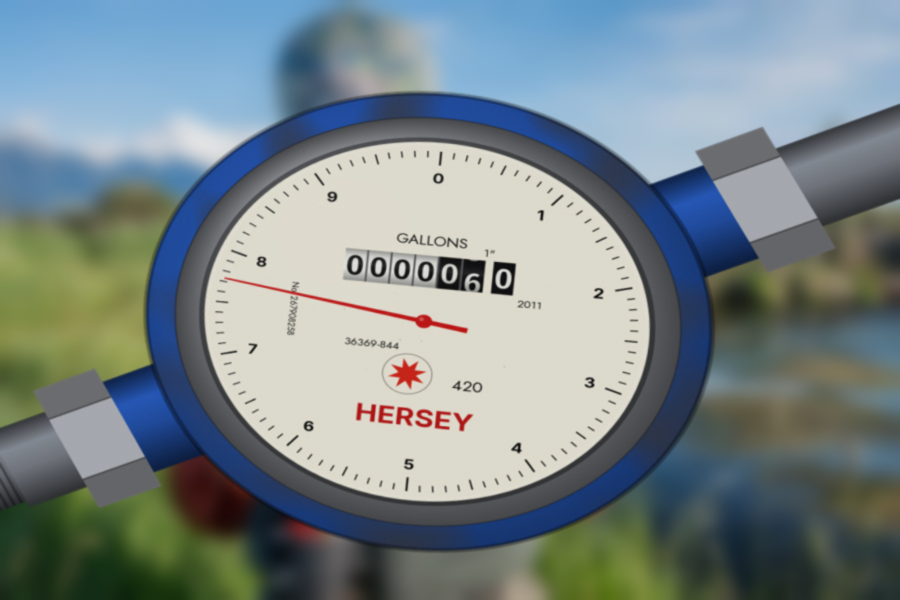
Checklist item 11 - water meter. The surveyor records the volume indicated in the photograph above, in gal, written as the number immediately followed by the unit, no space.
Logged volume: 57.7gal
